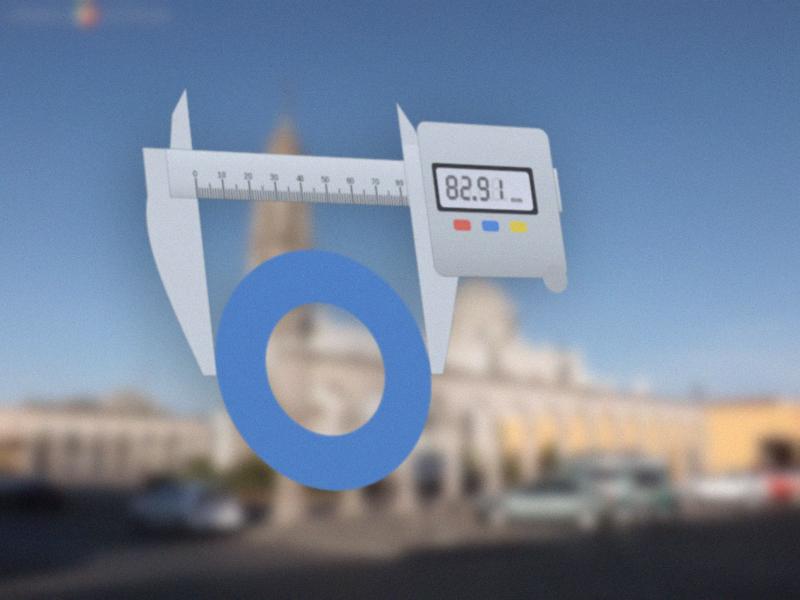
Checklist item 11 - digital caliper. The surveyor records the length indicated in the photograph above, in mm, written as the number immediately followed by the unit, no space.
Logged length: 82.91mm
